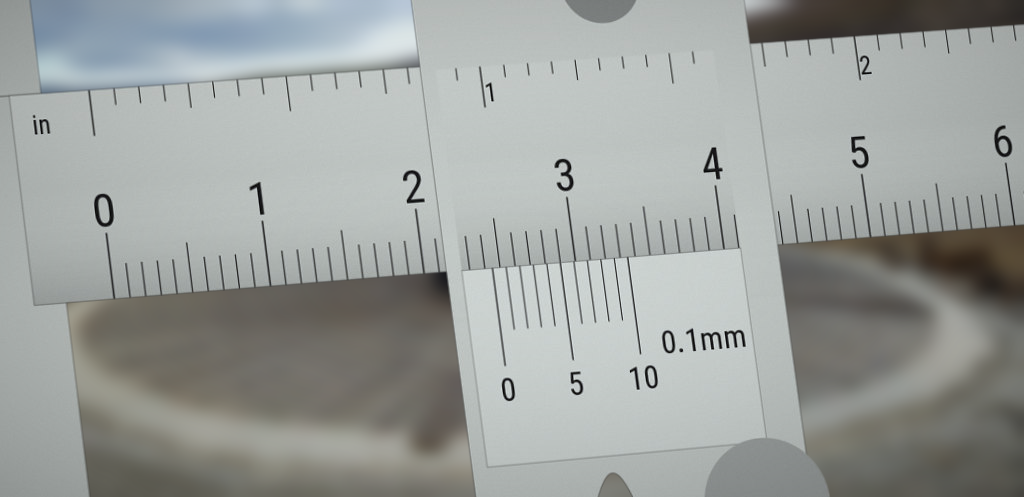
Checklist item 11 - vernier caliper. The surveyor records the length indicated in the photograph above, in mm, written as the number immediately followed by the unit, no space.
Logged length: 24.5mm
